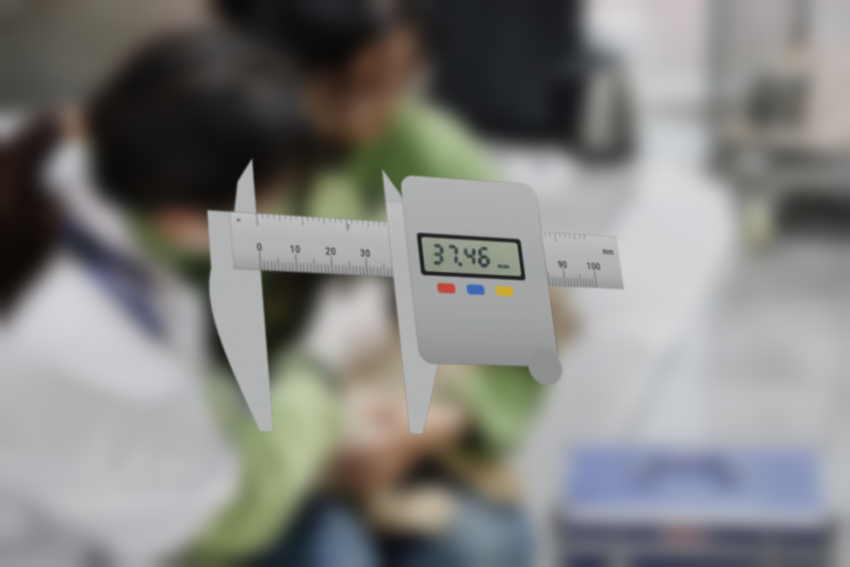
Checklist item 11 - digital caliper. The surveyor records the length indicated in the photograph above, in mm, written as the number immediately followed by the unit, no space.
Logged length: 37.46mm
